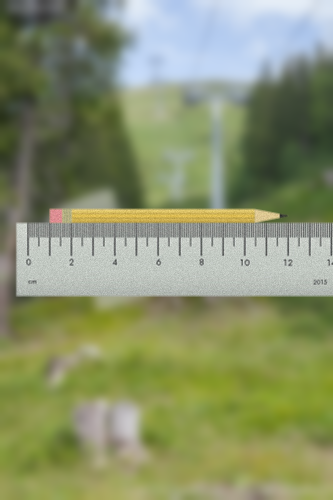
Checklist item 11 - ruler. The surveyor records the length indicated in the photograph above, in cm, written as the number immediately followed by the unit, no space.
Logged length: 11cm
